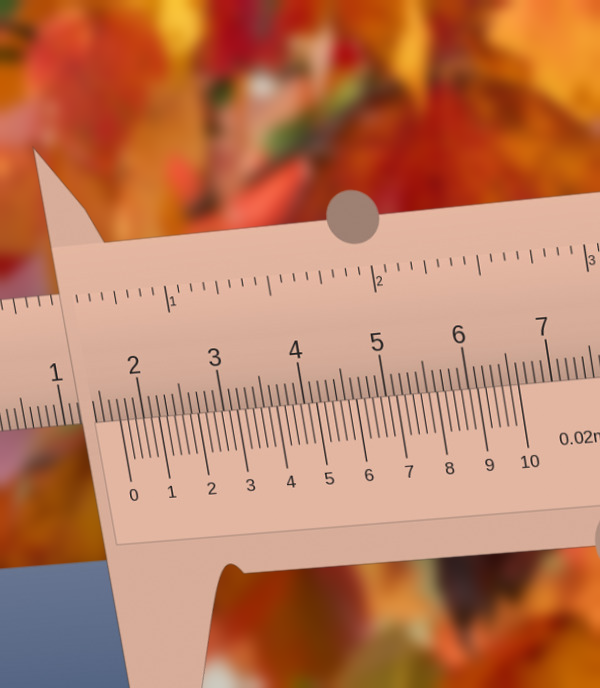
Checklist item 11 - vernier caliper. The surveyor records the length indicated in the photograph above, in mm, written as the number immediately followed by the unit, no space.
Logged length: 17.0mm
